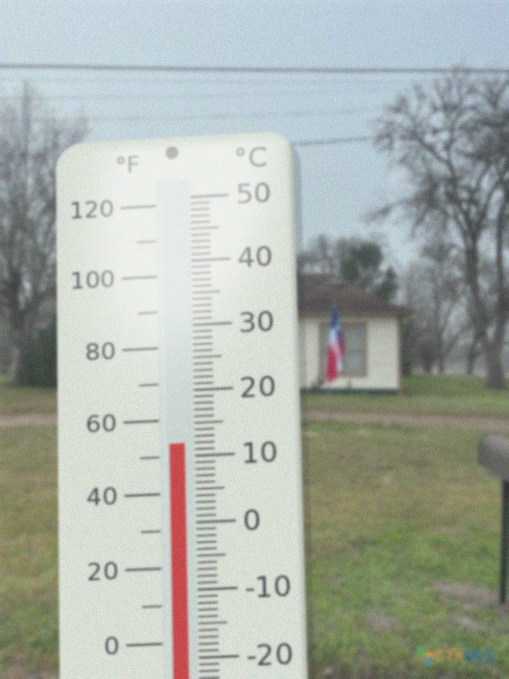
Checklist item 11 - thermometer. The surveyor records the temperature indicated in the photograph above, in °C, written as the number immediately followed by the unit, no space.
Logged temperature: 12°C
